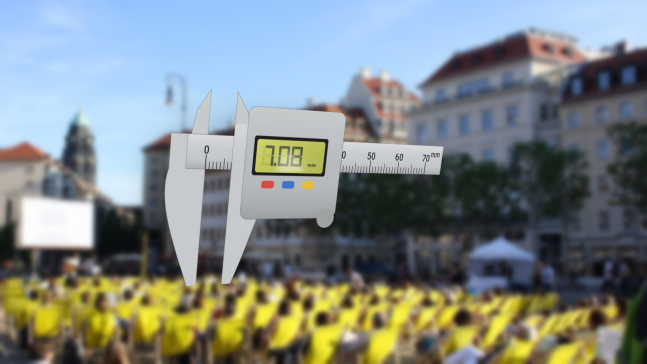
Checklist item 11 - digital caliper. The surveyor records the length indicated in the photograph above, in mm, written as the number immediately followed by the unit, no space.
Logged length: 7.08mm
